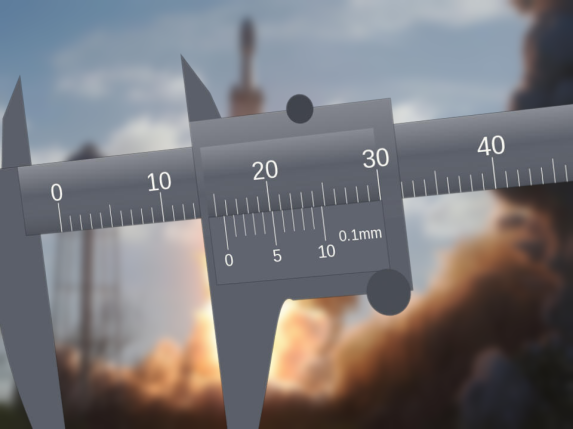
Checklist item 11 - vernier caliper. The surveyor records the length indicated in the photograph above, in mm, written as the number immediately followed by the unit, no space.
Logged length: 15.7mm
